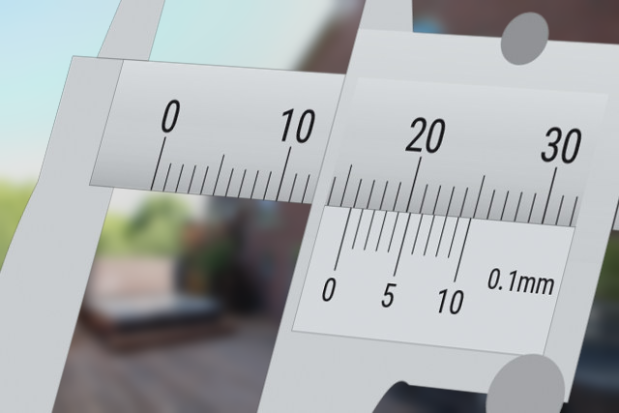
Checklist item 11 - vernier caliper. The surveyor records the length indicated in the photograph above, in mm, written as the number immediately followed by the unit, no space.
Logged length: 15.8mm
